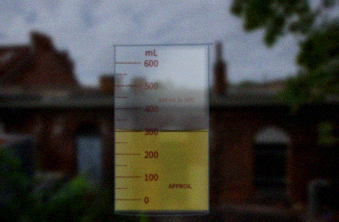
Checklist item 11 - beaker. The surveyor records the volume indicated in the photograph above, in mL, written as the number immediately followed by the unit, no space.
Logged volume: 300mL
